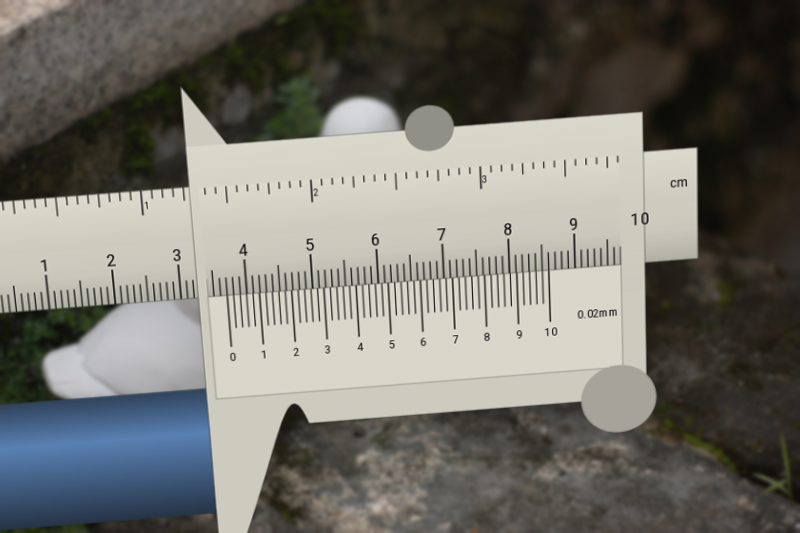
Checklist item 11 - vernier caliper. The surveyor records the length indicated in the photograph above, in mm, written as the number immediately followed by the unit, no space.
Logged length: 37.0mm
